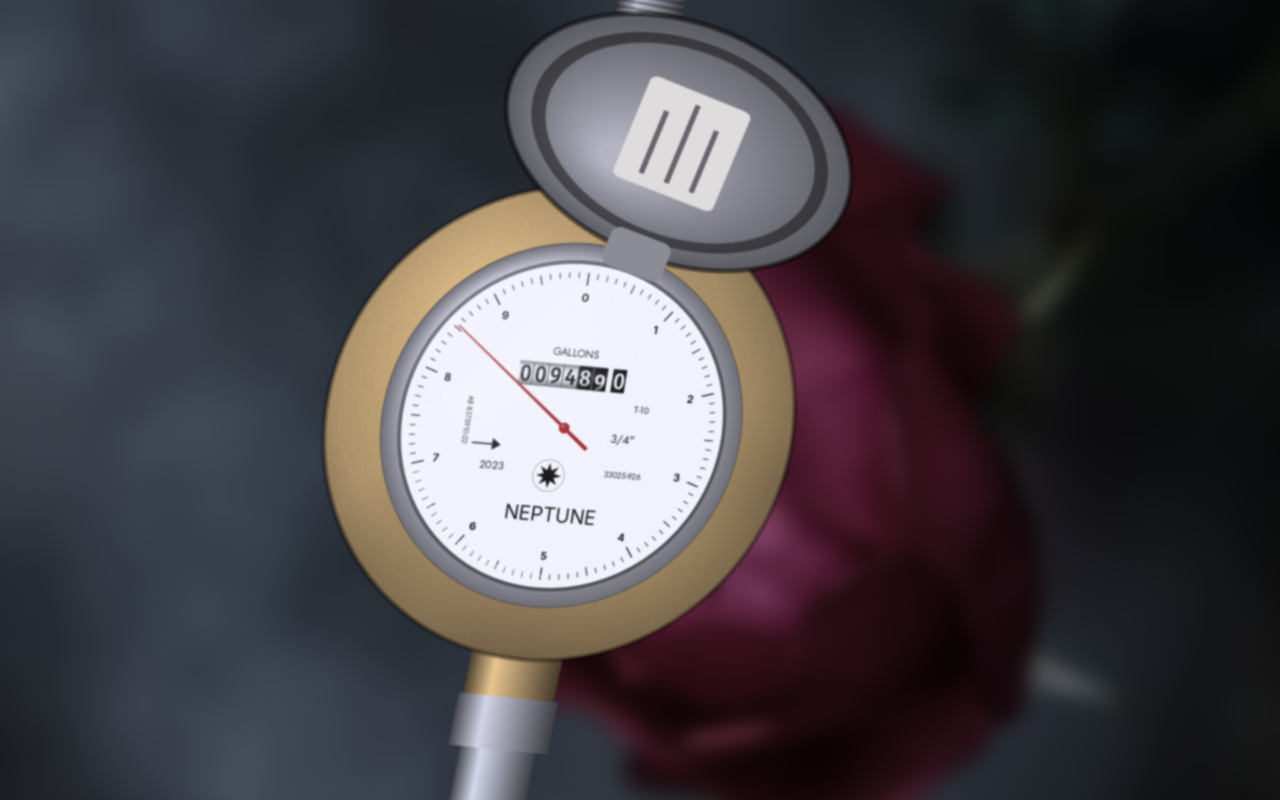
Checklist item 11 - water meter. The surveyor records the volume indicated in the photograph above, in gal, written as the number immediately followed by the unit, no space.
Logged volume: 94888.5gal
